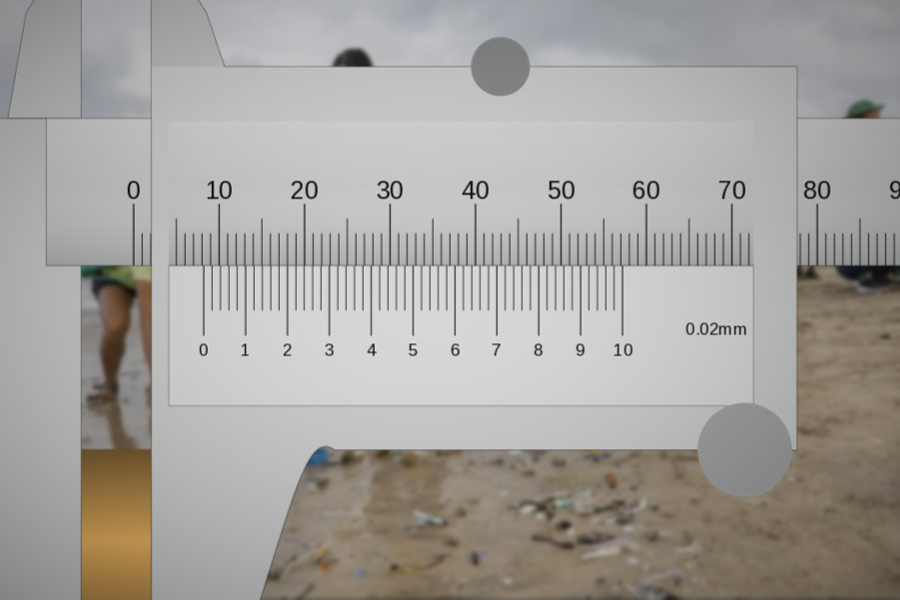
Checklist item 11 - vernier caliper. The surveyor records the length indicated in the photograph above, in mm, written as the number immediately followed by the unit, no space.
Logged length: 8.2mm
